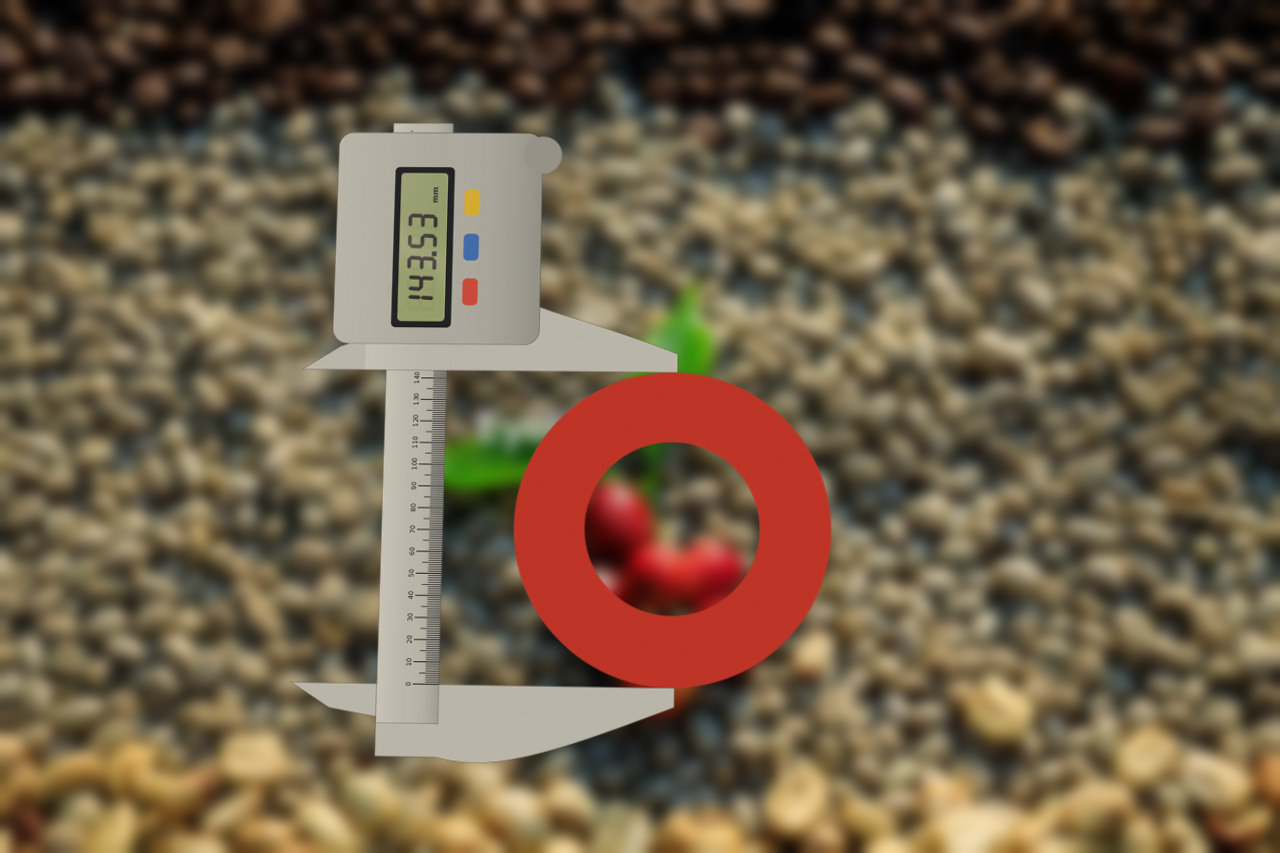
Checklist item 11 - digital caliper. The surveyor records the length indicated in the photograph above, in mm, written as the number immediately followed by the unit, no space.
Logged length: 143.53mm
